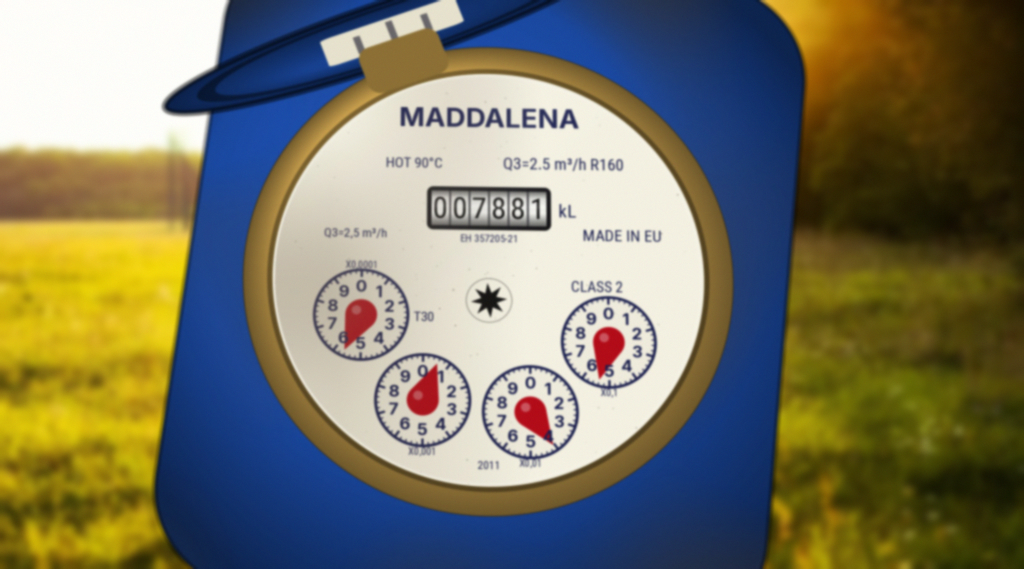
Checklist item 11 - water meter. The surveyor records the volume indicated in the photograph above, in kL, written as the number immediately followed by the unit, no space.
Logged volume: 7881.5405kL
